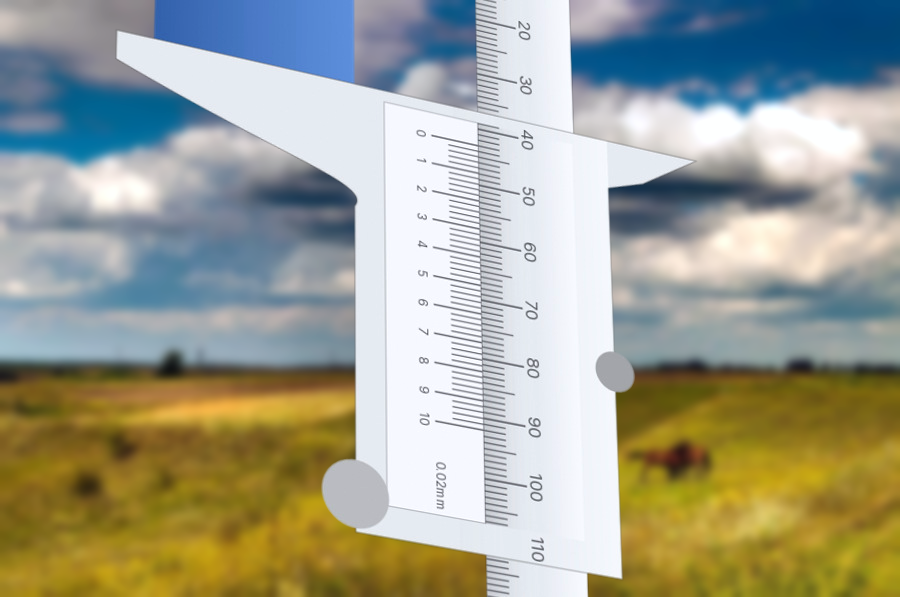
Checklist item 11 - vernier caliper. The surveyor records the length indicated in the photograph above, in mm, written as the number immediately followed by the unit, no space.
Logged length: 43.0mm
